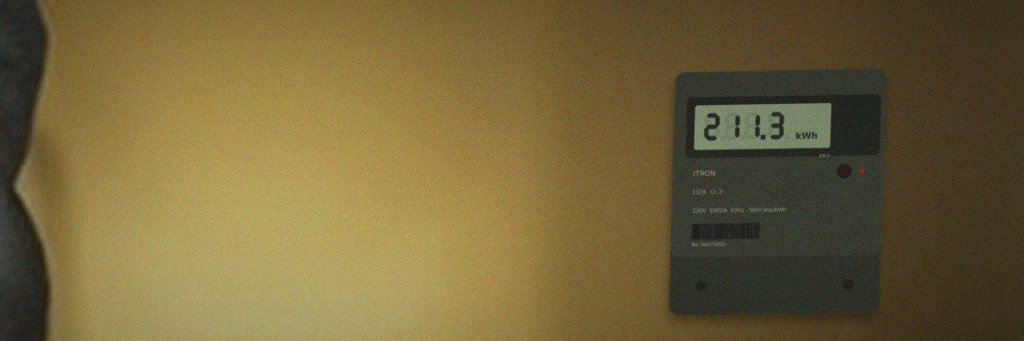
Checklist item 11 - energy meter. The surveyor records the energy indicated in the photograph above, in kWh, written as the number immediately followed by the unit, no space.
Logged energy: 211.3kWh
